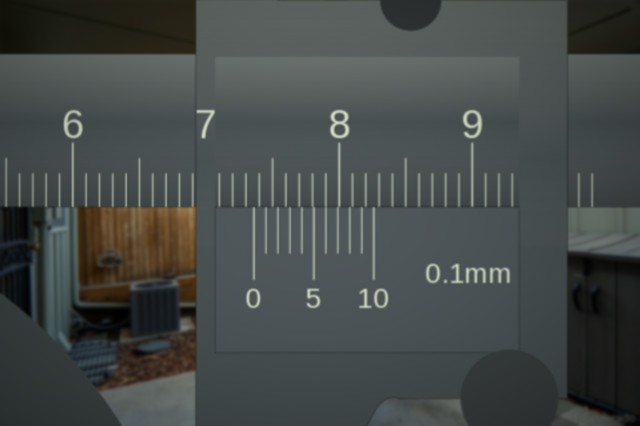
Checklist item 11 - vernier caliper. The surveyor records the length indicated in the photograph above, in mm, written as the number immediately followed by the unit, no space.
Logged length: 73.6mm
